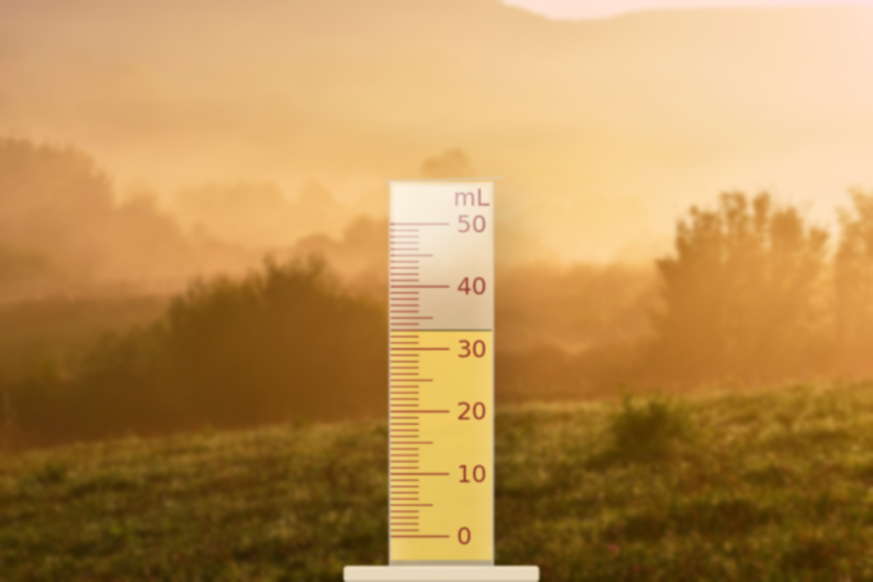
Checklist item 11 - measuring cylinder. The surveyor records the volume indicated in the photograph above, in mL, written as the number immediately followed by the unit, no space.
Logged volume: 33mL
